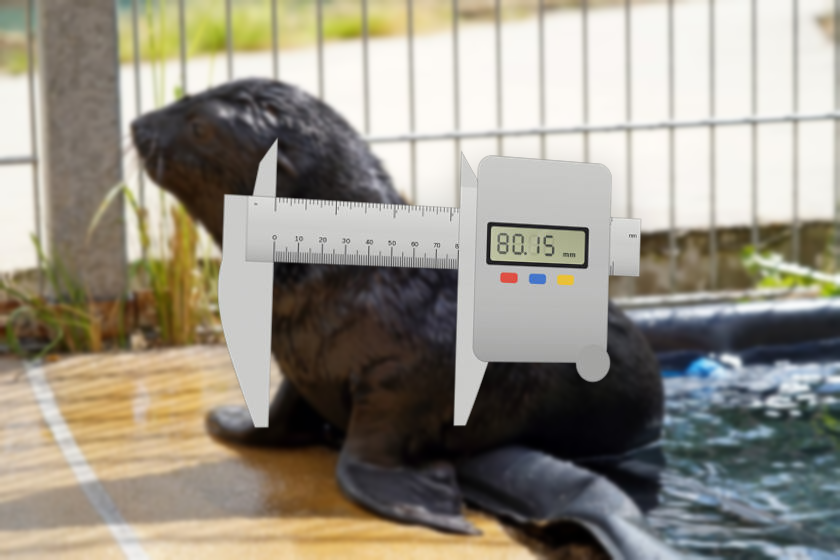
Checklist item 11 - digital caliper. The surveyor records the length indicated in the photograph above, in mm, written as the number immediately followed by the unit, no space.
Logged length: 80.15mm
